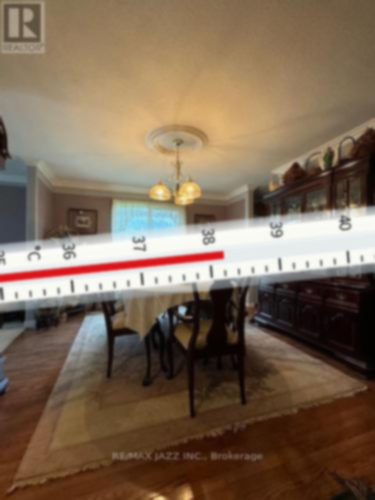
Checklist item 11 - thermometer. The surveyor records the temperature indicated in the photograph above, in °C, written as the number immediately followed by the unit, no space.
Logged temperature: 38.2°C
